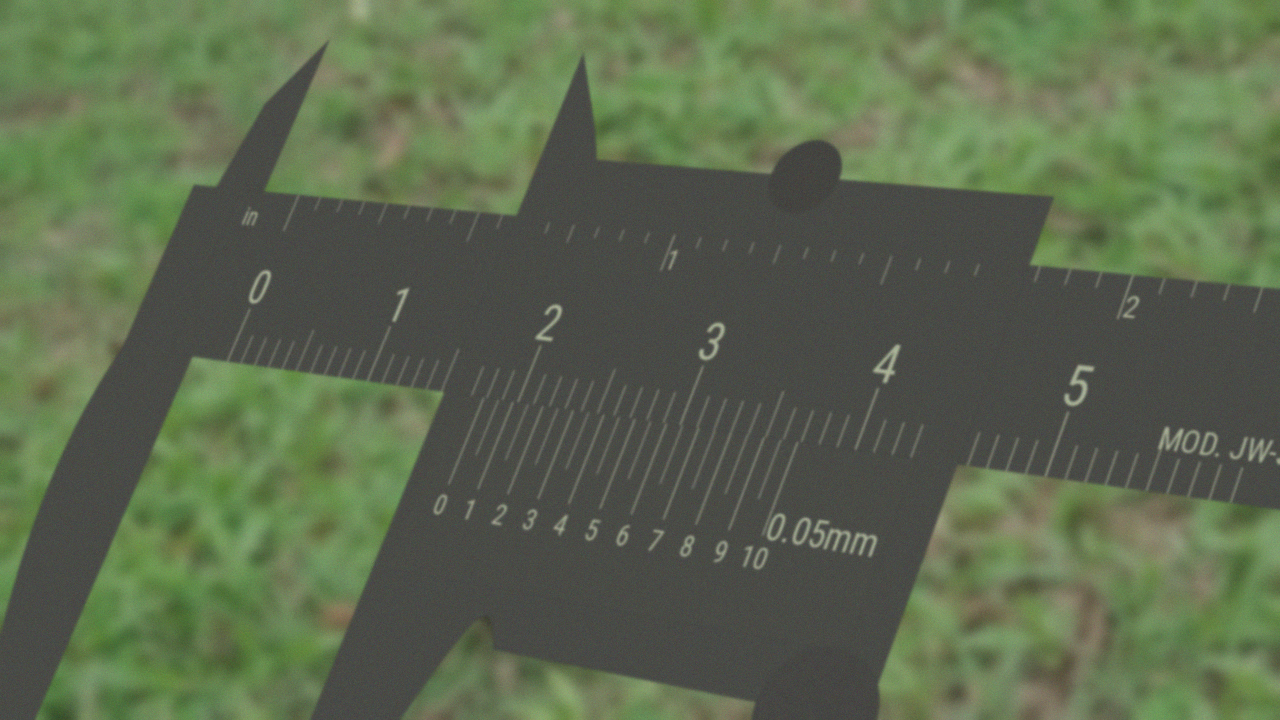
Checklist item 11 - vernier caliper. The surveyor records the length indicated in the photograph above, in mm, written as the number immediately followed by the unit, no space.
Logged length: 17.8mm
